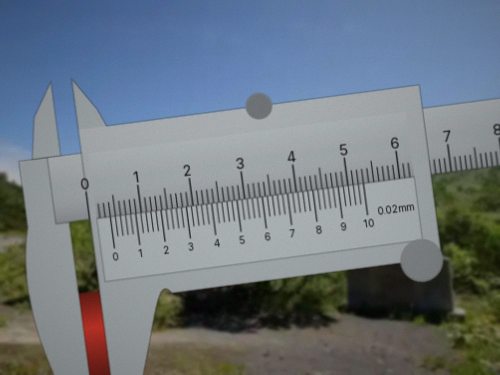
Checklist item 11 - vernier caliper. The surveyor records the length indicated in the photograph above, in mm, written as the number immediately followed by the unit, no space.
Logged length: 4.0mm
